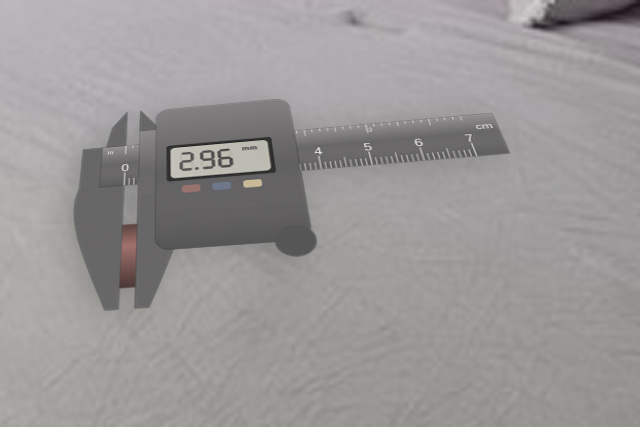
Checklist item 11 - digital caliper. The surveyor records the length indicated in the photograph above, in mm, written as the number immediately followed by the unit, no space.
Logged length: 2.96mm
